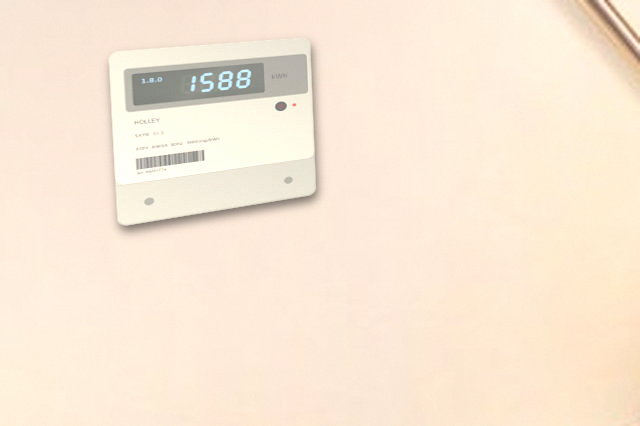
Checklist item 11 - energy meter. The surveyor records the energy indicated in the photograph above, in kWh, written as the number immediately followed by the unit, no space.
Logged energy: 1588kWh
